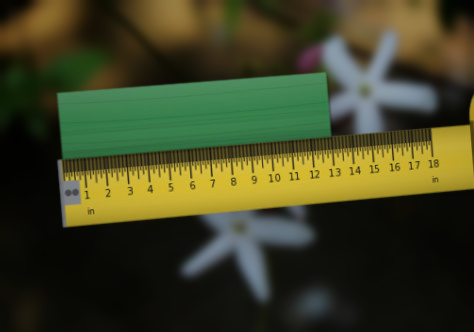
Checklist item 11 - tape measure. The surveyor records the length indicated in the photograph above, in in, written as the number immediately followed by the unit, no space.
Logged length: 13in
